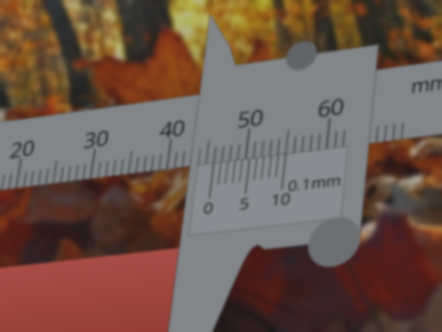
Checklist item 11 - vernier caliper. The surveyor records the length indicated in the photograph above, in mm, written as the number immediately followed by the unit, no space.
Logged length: 46.0mm
